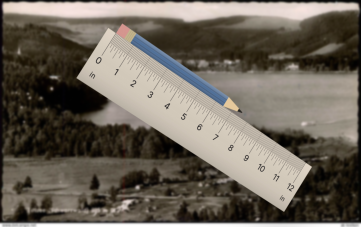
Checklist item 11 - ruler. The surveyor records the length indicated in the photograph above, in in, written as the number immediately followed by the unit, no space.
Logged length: 7.5in
